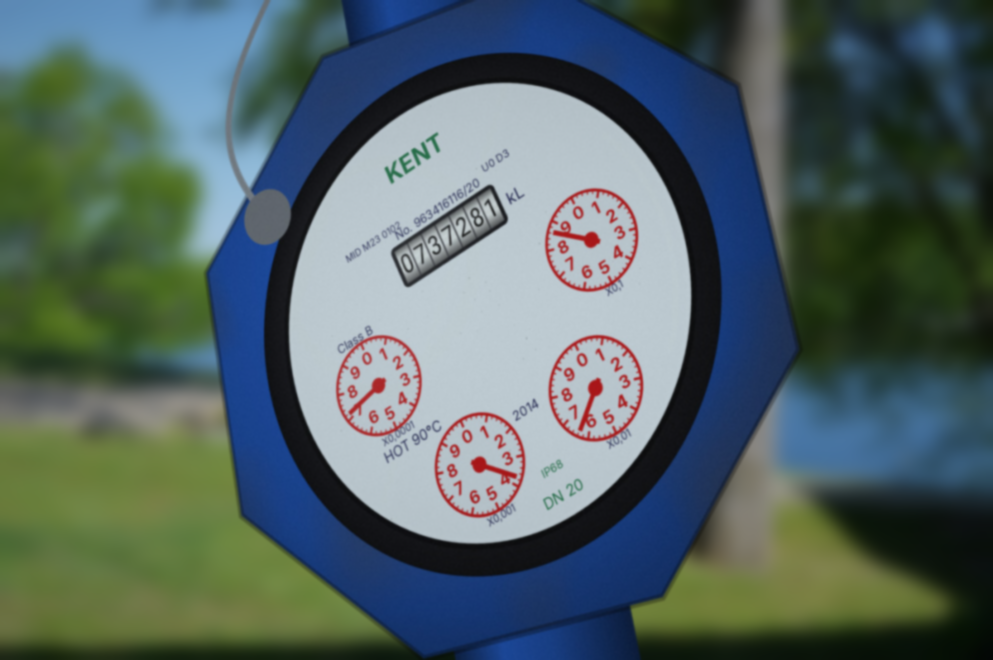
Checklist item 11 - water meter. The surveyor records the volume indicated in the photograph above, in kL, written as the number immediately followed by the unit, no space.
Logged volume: 737281.8637kL
